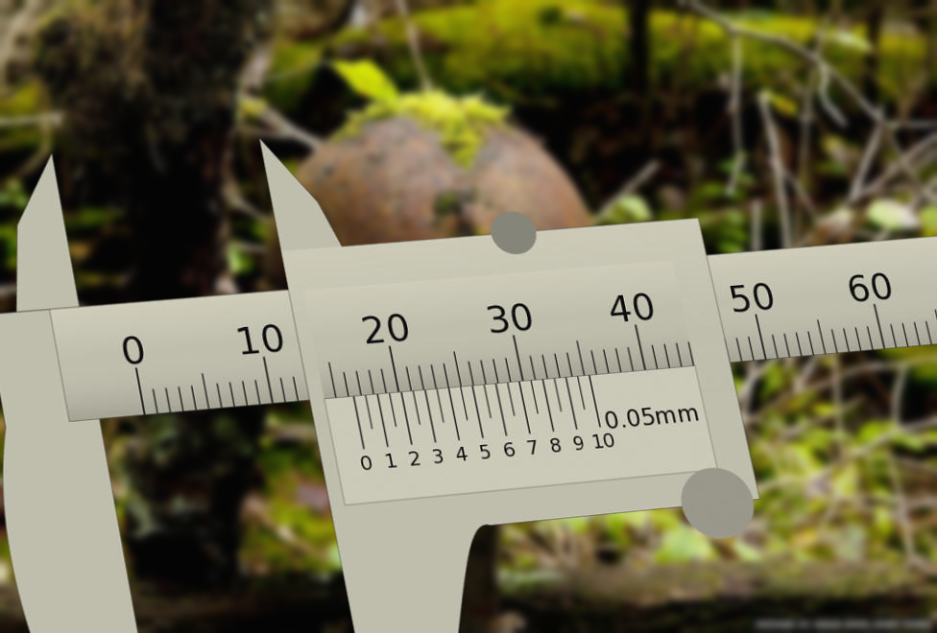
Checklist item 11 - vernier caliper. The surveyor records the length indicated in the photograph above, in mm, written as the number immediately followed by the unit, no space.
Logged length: 16.4mm
